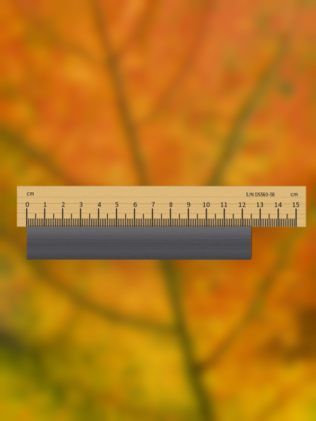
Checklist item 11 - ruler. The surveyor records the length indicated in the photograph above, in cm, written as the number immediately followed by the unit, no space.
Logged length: 12.5cm
